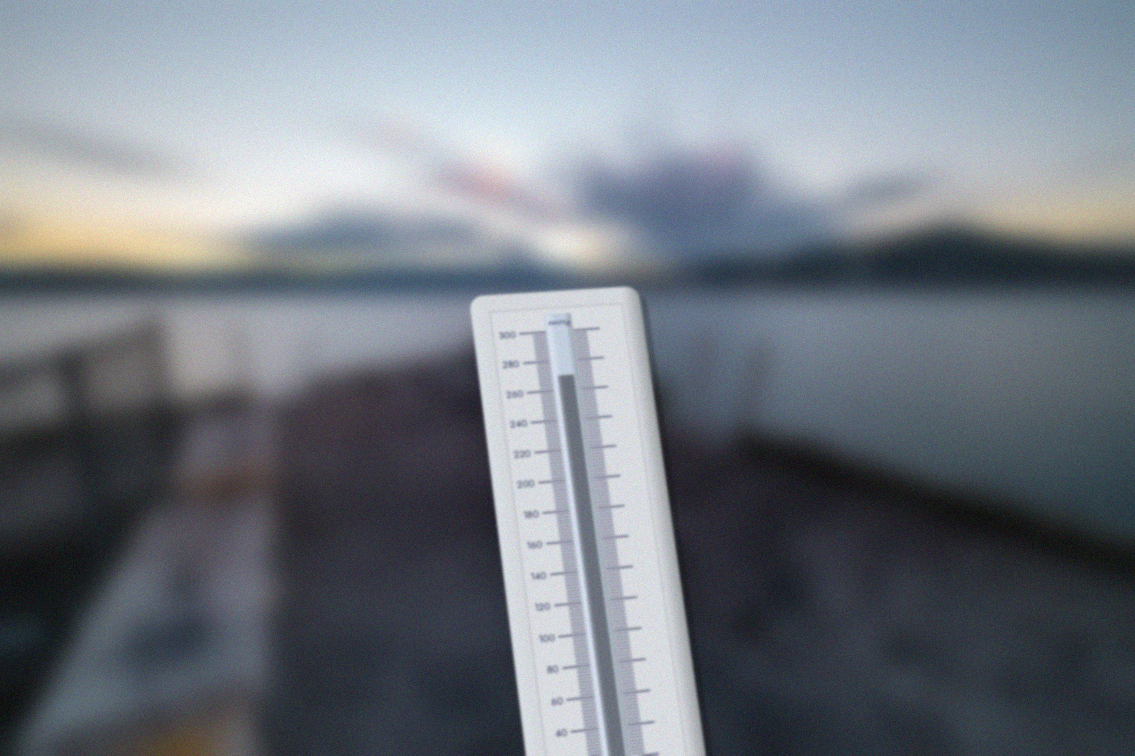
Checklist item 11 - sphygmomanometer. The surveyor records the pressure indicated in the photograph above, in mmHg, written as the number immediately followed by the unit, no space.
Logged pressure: 270mmHg
